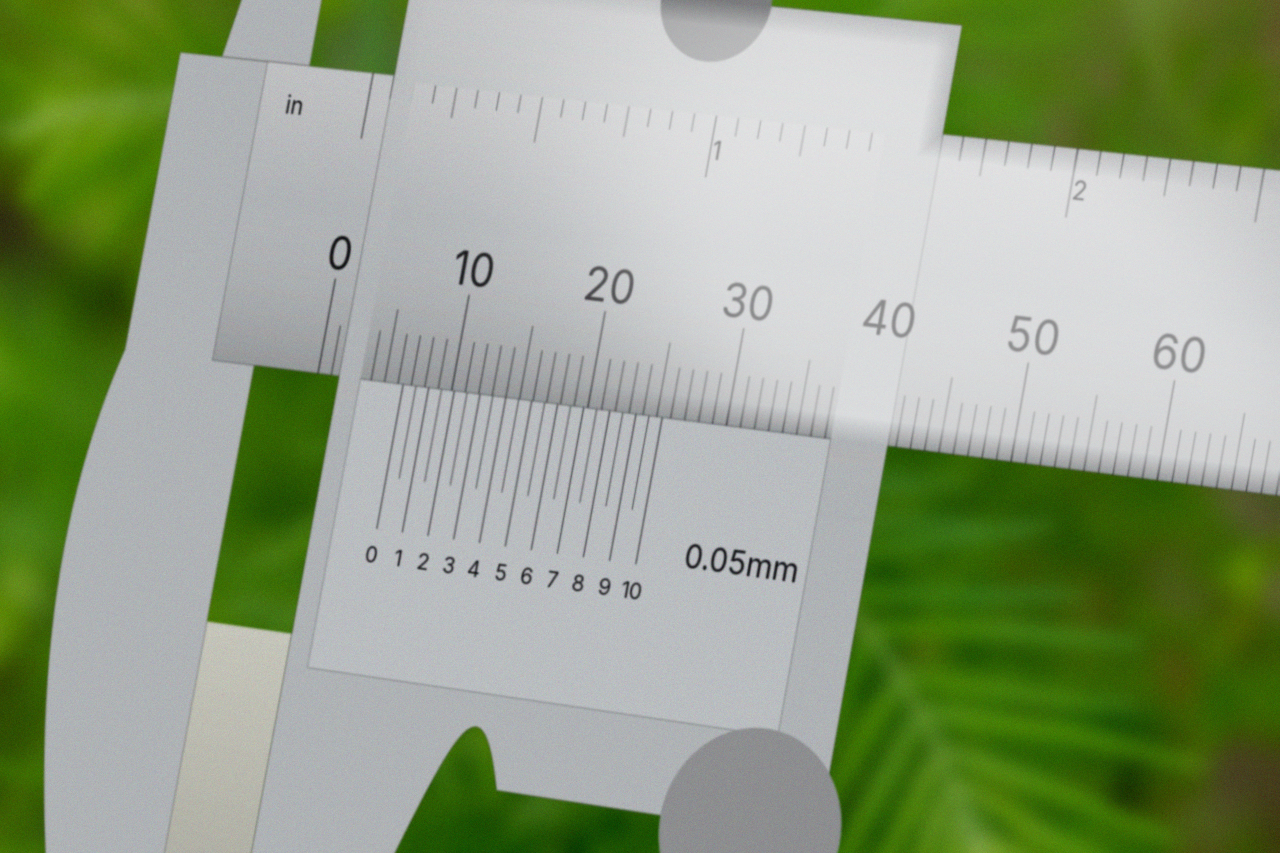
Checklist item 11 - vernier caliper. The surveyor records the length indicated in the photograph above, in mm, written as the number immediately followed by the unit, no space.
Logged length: 6.4mm
